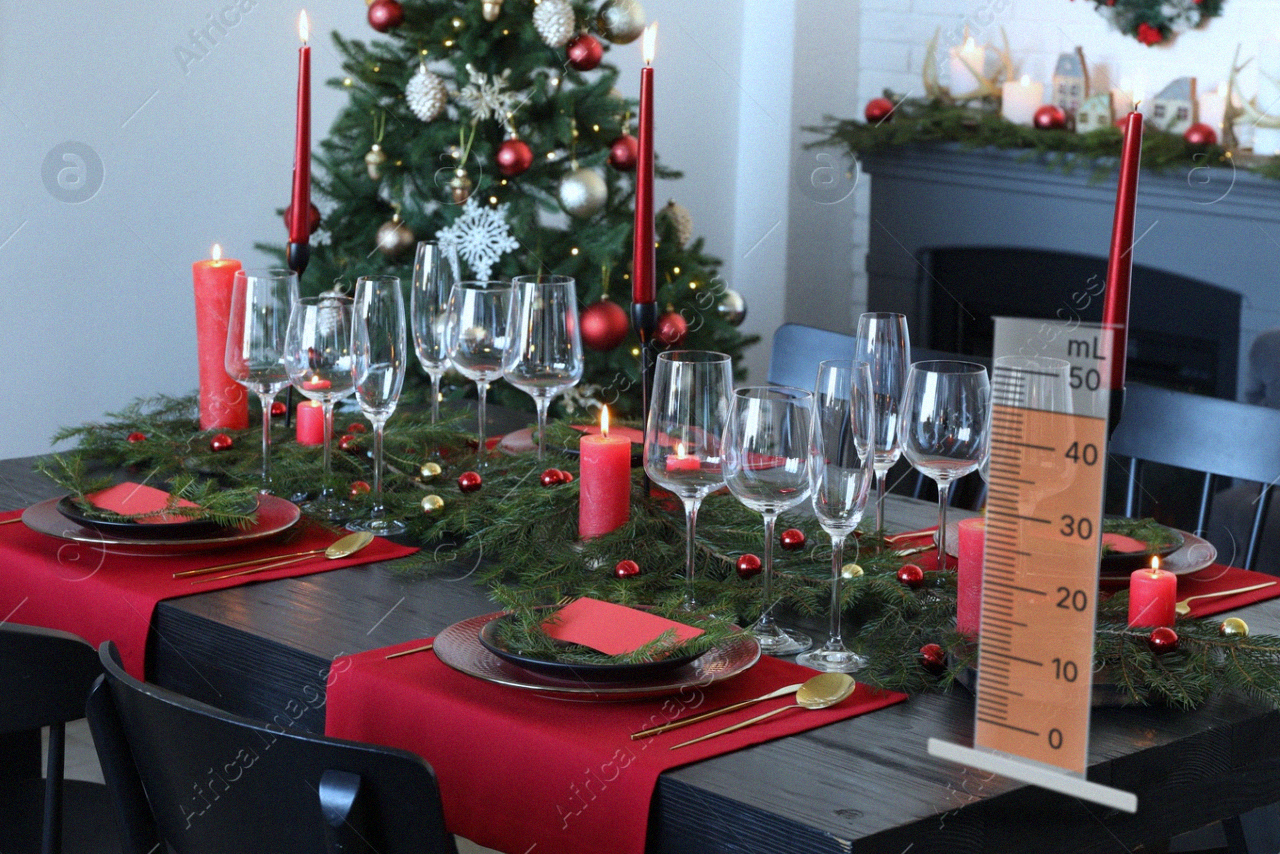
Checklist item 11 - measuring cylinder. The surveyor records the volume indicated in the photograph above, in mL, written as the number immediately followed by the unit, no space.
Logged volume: 45mL
